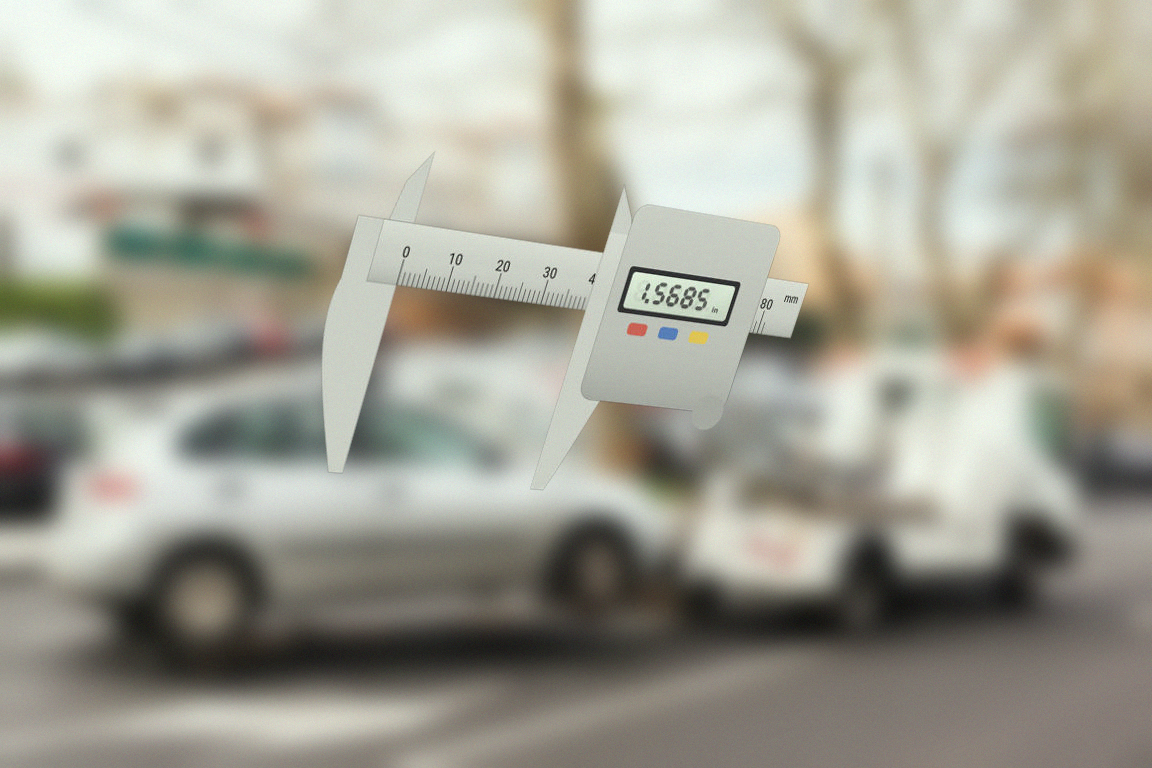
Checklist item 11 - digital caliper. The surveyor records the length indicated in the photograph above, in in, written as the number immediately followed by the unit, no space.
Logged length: 1.5685in
